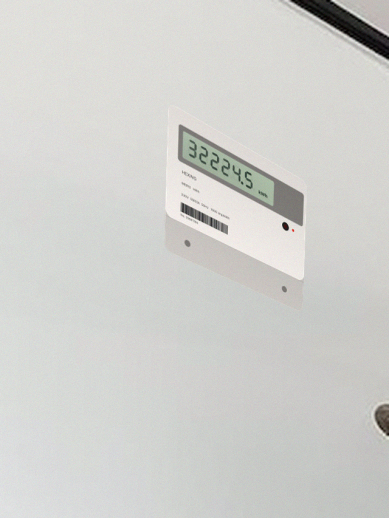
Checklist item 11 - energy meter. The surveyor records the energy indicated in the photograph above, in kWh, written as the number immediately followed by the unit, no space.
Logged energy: 32224.5kWh
